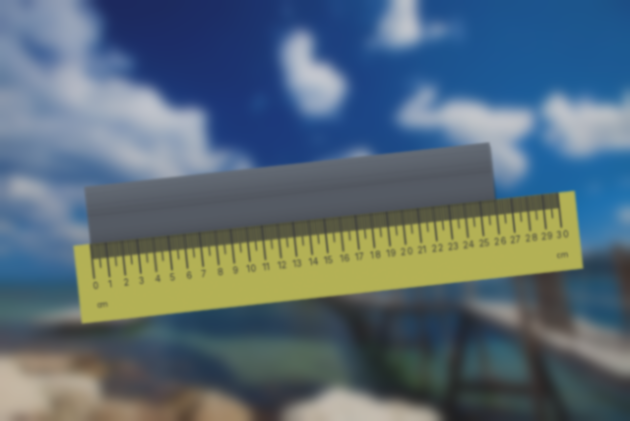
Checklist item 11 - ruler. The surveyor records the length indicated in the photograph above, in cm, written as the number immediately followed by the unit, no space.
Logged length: 26cm
